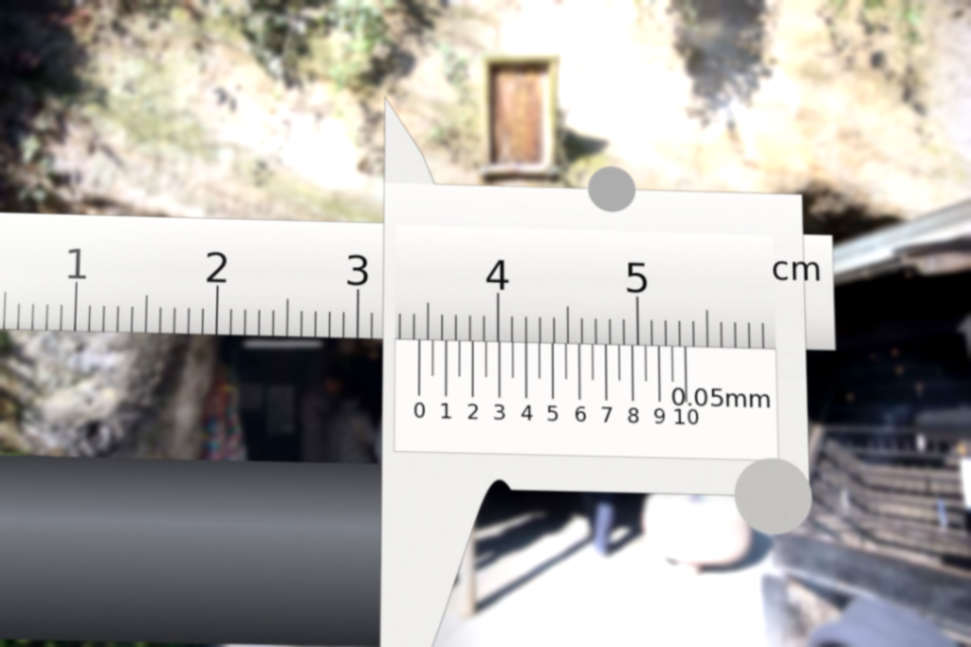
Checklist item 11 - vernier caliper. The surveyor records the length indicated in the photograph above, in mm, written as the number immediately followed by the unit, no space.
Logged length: 34.4mm
